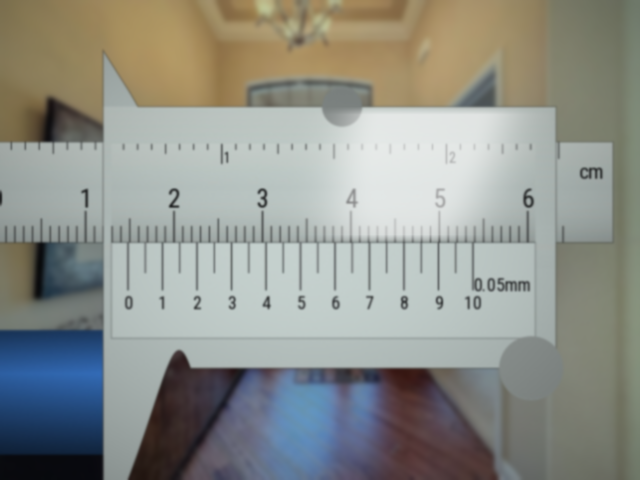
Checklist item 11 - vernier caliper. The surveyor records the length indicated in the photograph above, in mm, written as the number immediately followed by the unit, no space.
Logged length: 14.8mm
